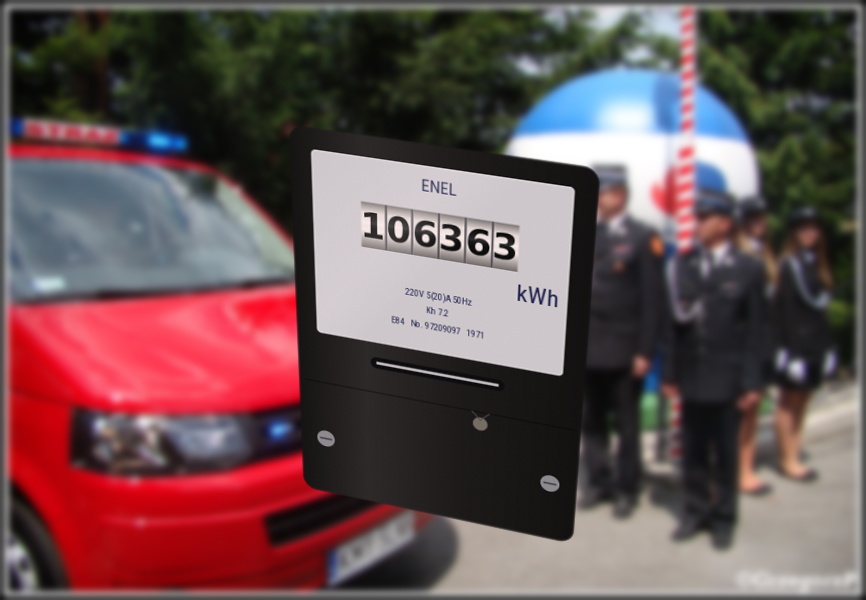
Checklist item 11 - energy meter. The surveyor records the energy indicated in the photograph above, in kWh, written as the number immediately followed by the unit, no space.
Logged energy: 106363kWh
